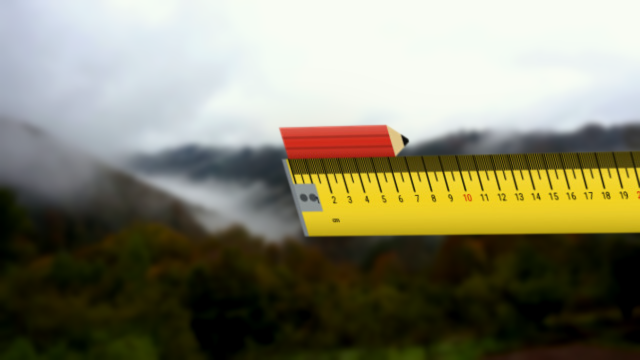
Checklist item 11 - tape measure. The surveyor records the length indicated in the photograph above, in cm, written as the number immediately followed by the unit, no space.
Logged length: 7.5cm
